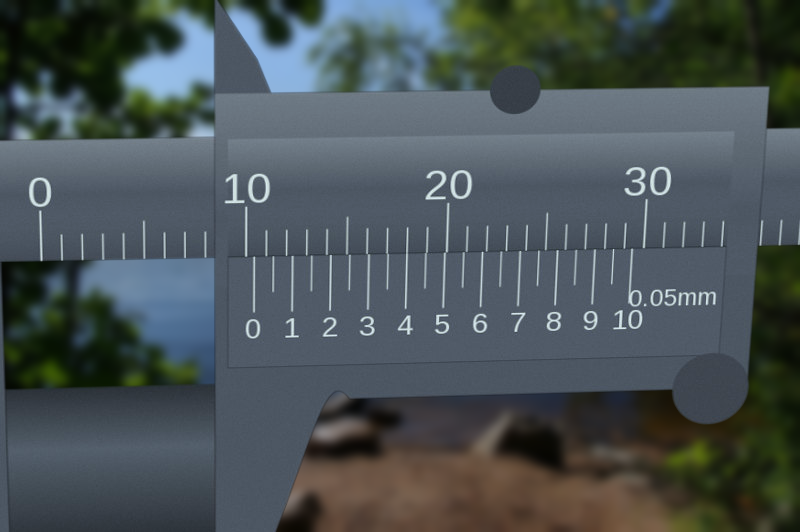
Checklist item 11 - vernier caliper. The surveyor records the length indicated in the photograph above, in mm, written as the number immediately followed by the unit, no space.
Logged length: 10.4mm
